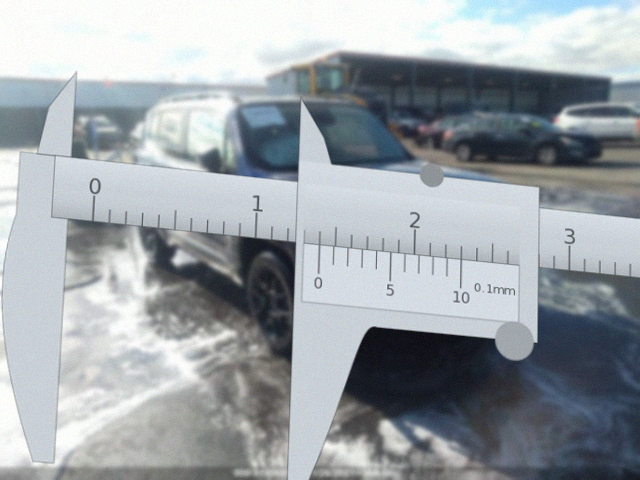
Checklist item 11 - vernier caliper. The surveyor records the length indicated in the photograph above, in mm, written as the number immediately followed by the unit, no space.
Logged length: 14.0mm
